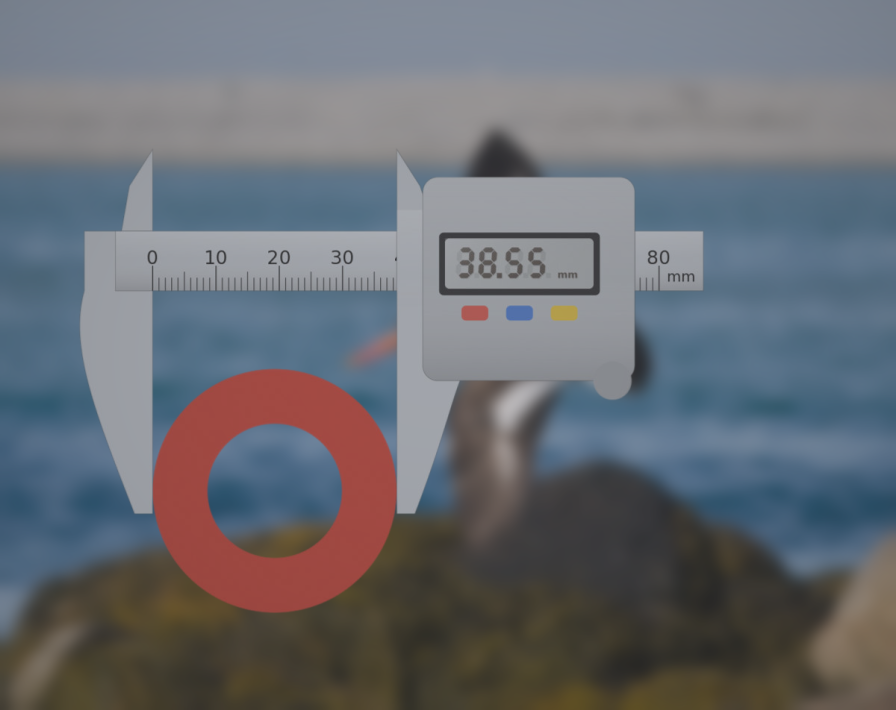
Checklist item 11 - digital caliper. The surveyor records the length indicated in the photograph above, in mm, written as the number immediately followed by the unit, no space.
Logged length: 38.55mm
